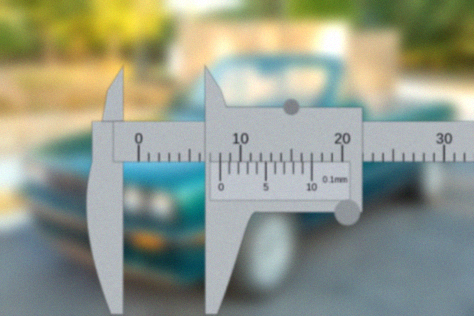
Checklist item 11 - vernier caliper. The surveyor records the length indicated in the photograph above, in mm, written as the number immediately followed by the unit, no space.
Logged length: 8.0mm
